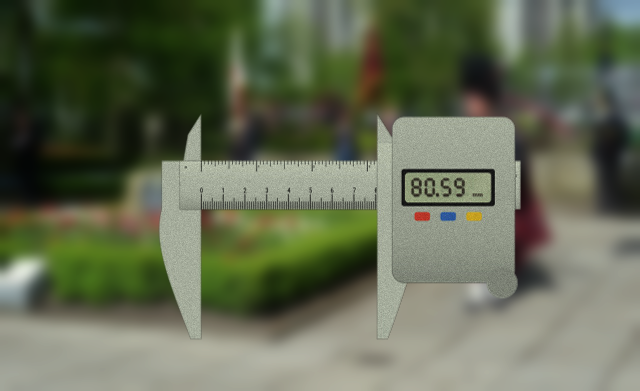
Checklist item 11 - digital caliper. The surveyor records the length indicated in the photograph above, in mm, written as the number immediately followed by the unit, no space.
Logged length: 80.59mm
